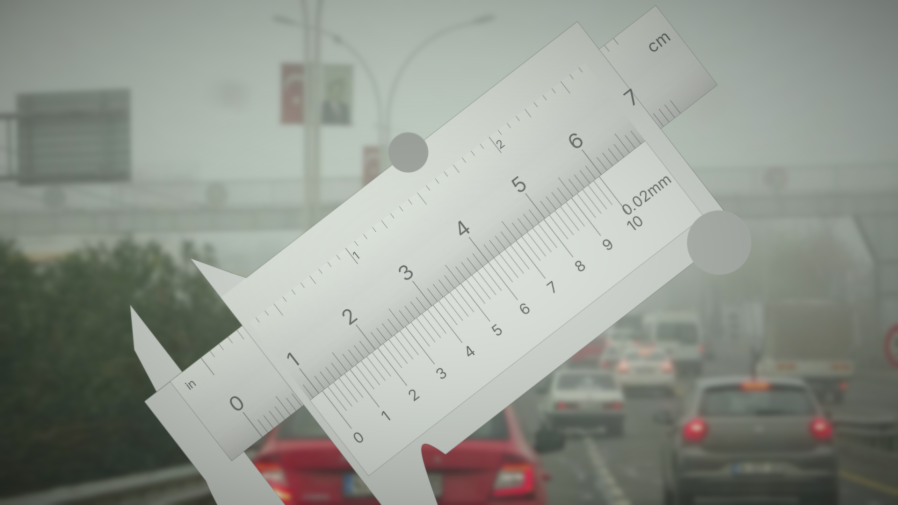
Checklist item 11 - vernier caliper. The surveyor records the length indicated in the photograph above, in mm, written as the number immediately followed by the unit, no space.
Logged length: 10.6mm
